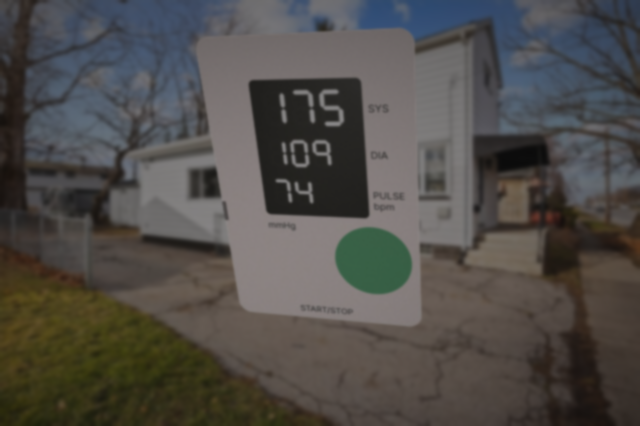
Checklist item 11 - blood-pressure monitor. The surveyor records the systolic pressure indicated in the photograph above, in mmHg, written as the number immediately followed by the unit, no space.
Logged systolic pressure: 175mmHg
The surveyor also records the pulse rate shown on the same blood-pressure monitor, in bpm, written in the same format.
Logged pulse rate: 74bpm
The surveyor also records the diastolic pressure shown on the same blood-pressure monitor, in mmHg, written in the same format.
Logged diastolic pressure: 109mmHg
